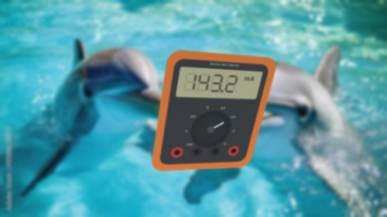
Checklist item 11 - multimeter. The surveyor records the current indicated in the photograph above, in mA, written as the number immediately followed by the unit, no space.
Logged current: 143.2mA
